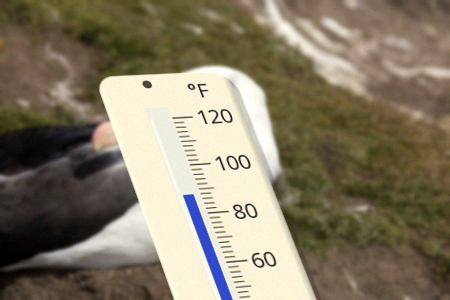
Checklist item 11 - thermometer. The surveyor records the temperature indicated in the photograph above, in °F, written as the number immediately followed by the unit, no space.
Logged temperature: 88°F
